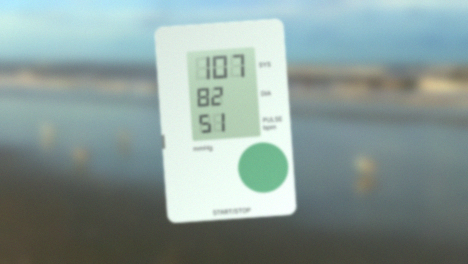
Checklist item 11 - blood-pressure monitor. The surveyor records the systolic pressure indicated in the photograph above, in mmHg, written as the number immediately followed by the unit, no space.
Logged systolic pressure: 107mmHg
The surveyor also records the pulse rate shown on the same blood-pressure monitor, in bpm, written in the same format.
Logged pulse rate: 51bpm
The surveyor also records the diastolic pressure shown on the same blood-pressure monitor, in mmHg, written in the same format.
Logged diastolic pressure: 82mmHg
